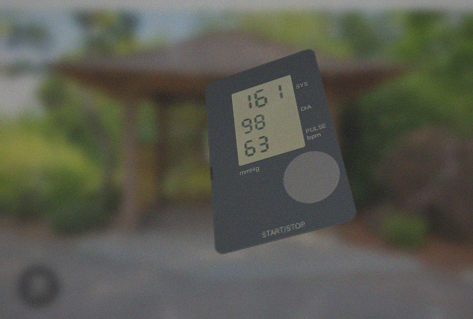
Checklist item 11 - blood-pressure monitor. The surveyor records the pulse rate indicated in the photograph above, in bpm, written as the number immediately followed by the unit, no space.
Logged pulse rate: 63bpm
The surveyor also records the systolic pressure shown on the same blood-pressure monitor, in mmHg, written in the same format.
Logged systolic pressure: 161mmHg
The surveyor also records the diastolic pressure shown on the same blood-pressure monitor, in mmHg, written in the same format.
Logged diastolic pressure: 98mmHg
